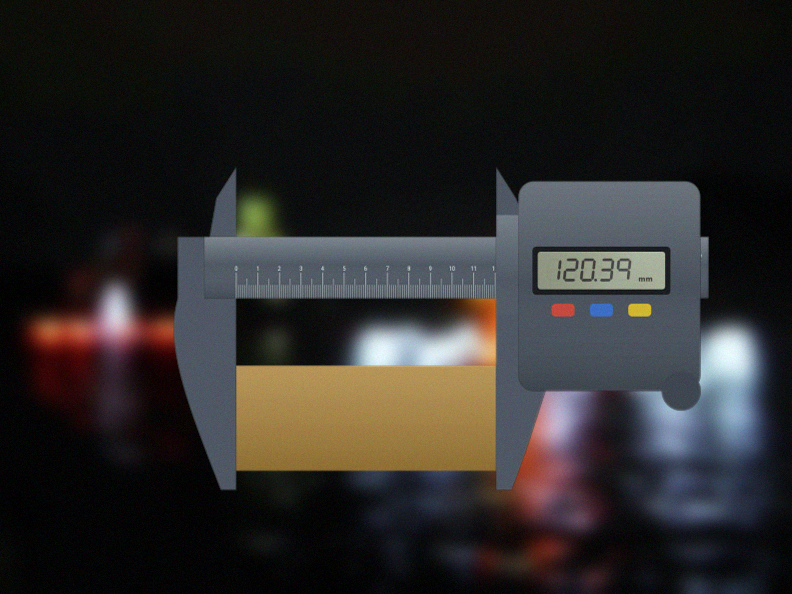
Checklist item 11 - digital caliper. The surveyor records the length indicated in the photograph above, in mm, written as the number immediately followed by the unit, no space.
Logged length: 120.39mm
